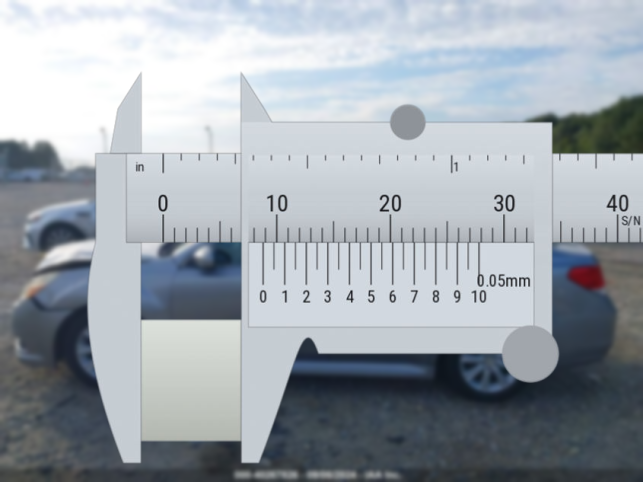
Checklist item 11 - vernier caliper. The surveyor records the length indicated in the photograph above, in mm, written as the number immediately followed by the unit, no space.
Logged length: 8.8mm
